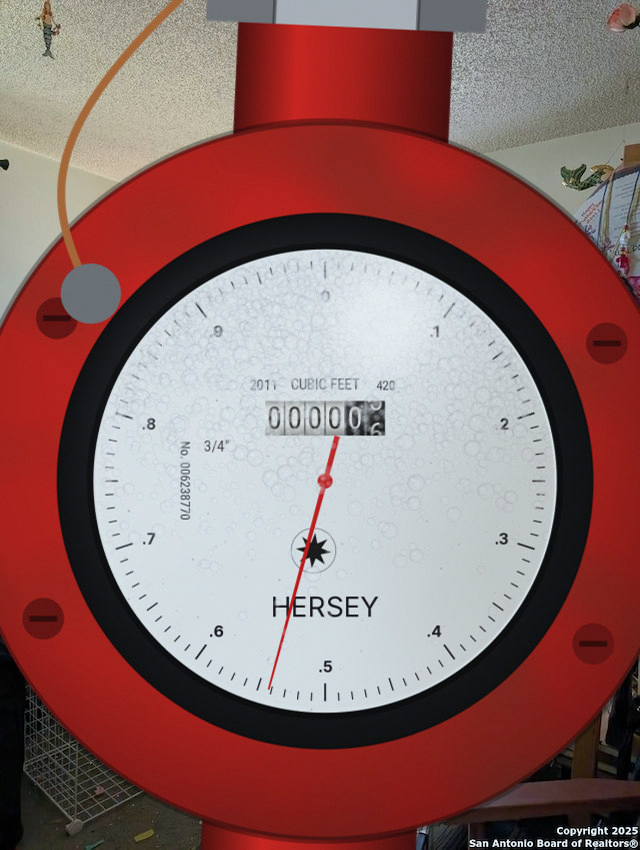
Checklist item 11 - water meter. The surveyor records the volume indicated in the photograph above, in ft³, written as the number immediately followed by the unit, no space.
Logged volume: 5.54ft³
